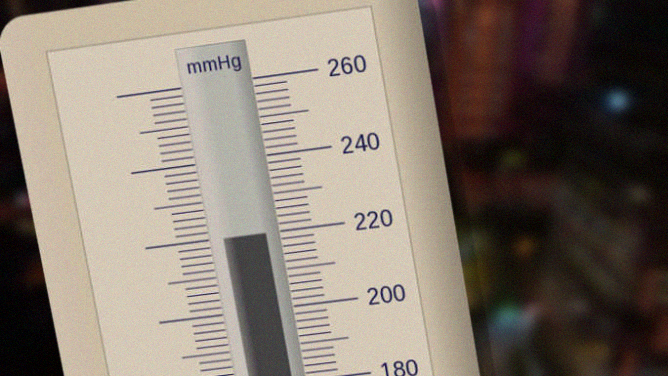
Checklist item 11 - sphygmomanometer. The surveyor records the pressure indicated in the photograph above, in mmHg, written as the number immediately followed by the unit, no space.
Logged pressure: 220mmHg
